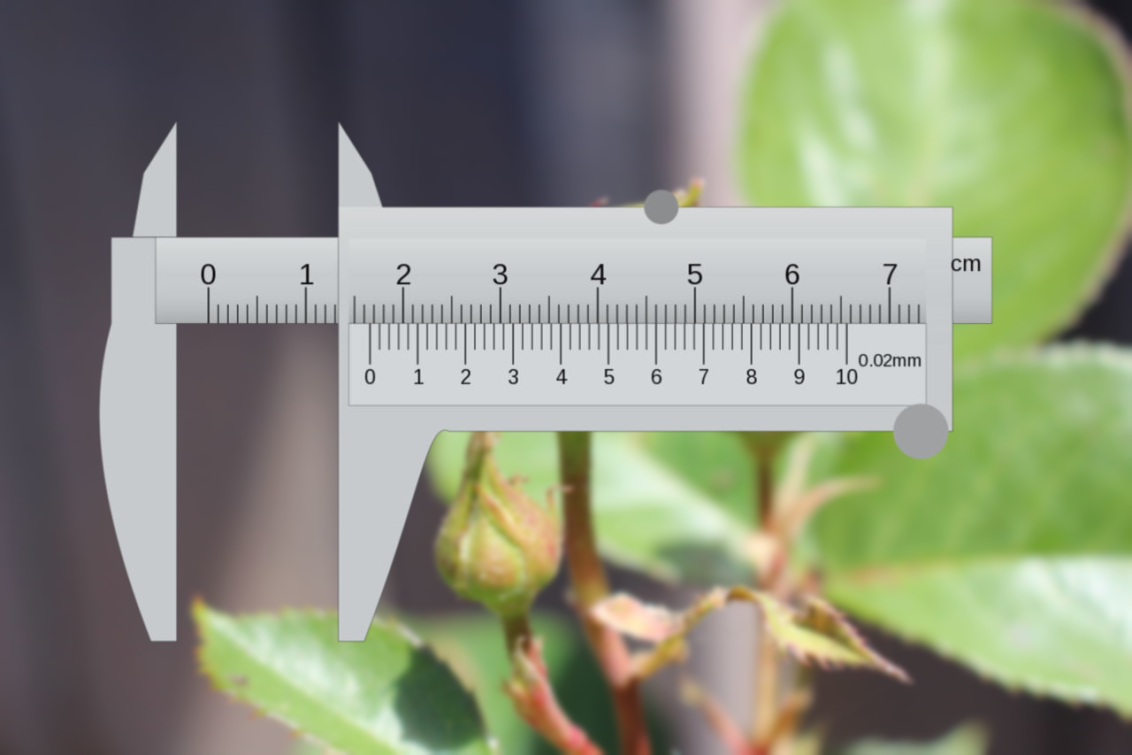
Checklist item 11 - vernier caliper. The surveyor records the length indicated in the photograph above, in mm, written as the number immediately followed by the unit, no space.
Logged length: 16.6mm
